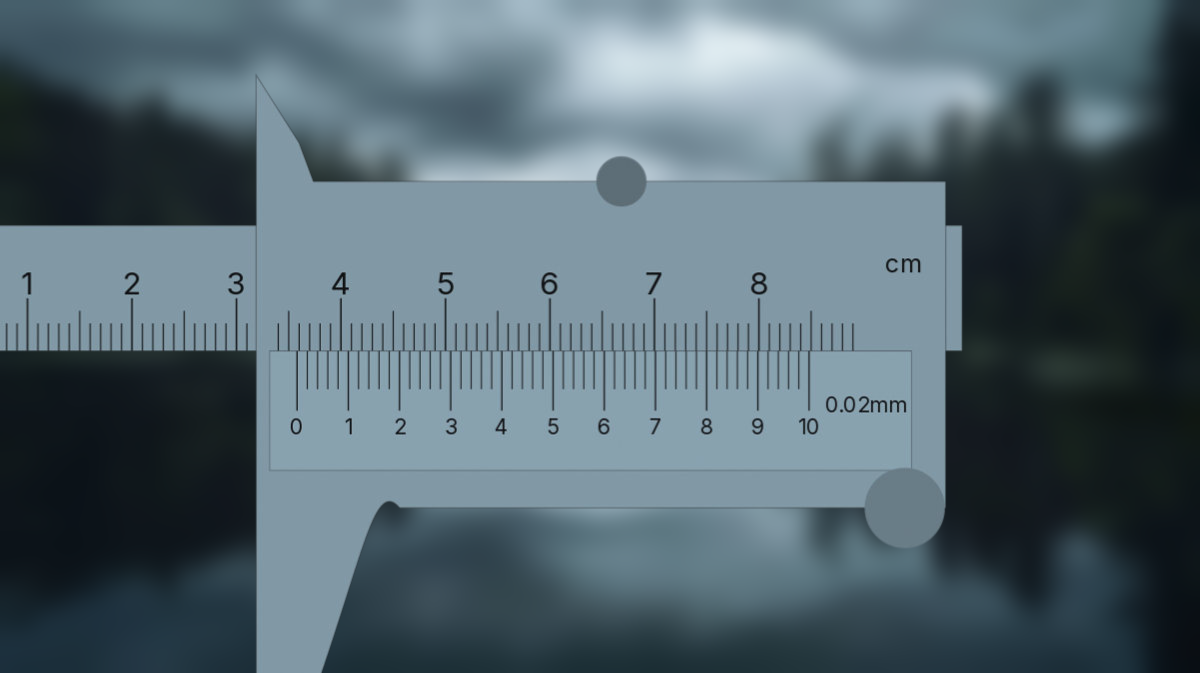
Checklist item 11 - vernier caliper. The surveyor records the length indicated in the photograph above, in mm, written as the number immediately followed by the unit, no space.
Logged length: 35.8mm
